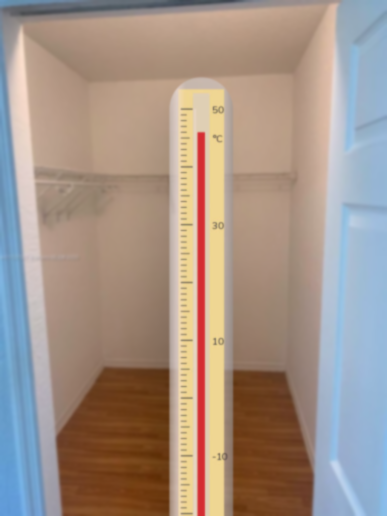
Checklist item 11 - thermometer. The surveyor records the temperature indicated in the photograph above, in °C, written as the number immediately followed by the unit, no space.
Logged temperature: 46°C
